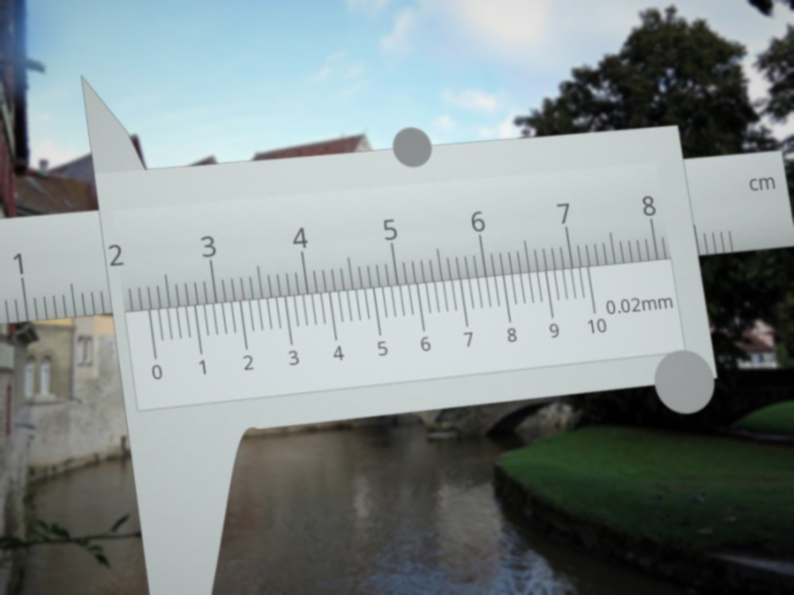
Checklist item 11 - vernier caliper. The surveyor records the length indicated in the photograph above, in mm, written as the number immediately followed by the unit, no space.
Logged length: 22.8mm
